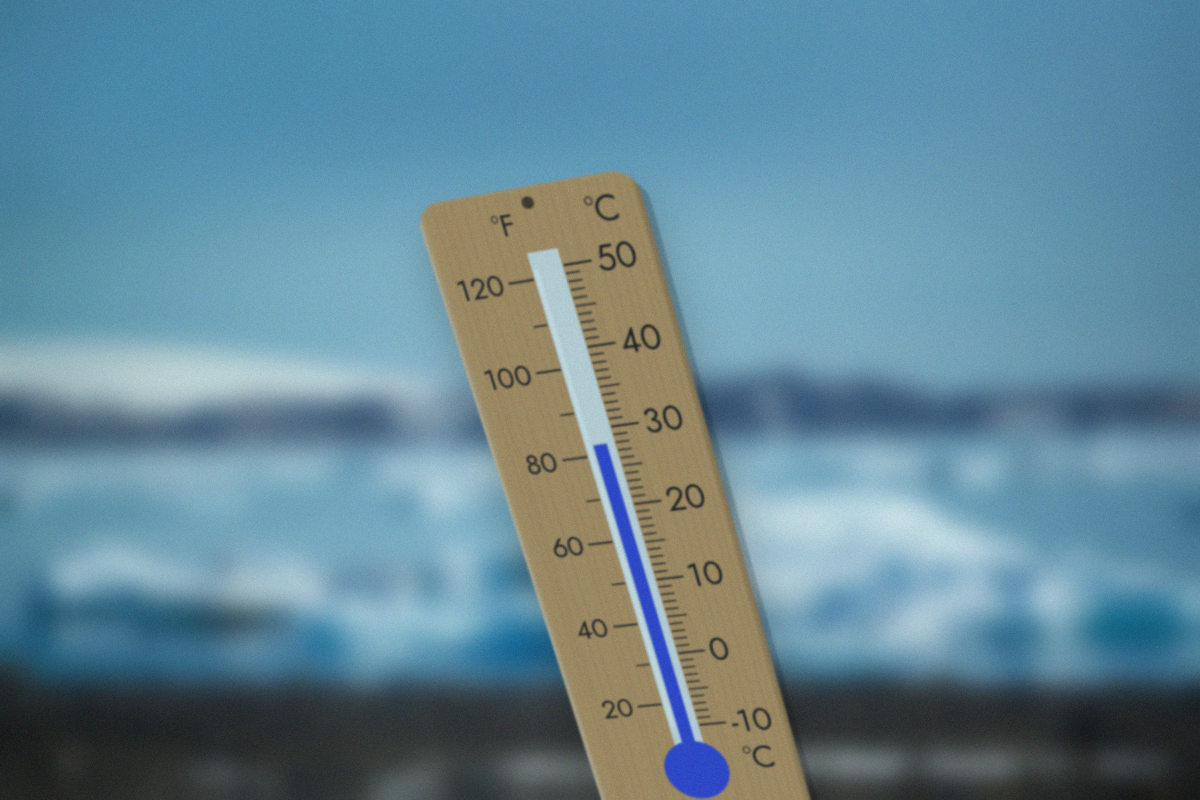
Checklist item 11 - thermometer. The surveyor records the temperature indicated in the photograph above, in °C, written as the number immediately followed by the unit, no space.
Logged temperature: 28°C
